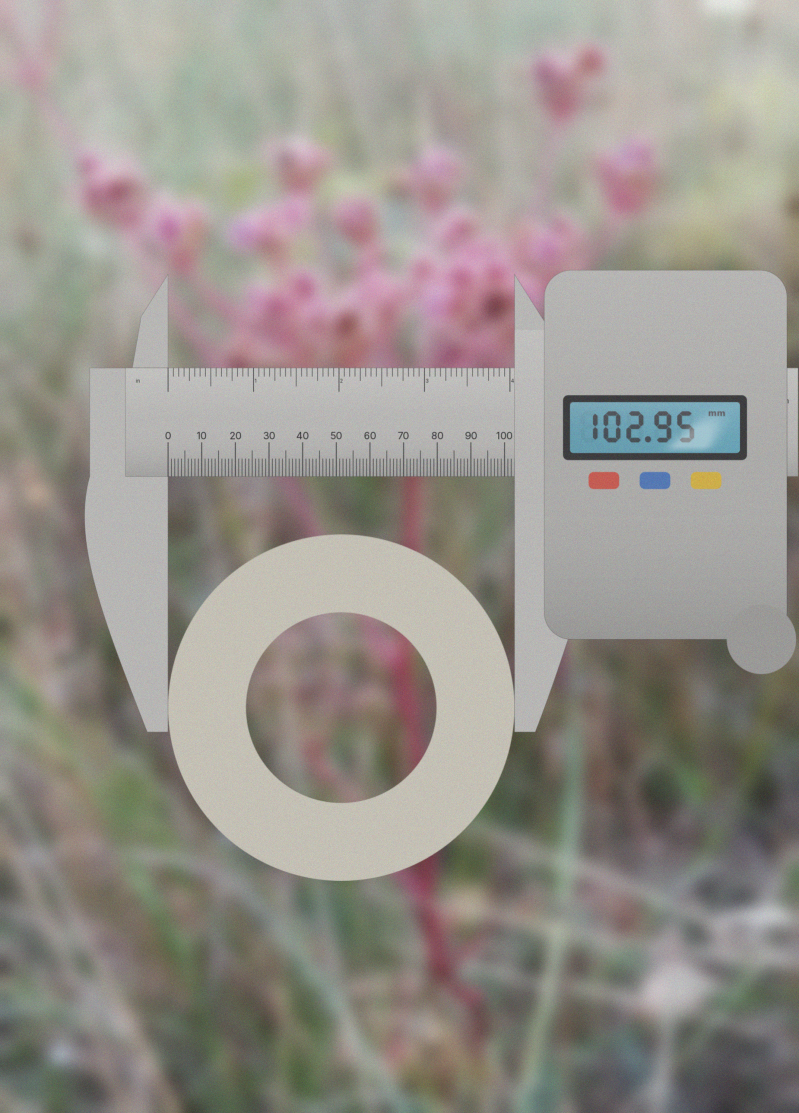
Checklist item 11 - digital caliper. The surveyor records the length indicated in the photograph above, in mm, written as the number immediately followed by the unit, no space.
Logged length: 102.95mm
